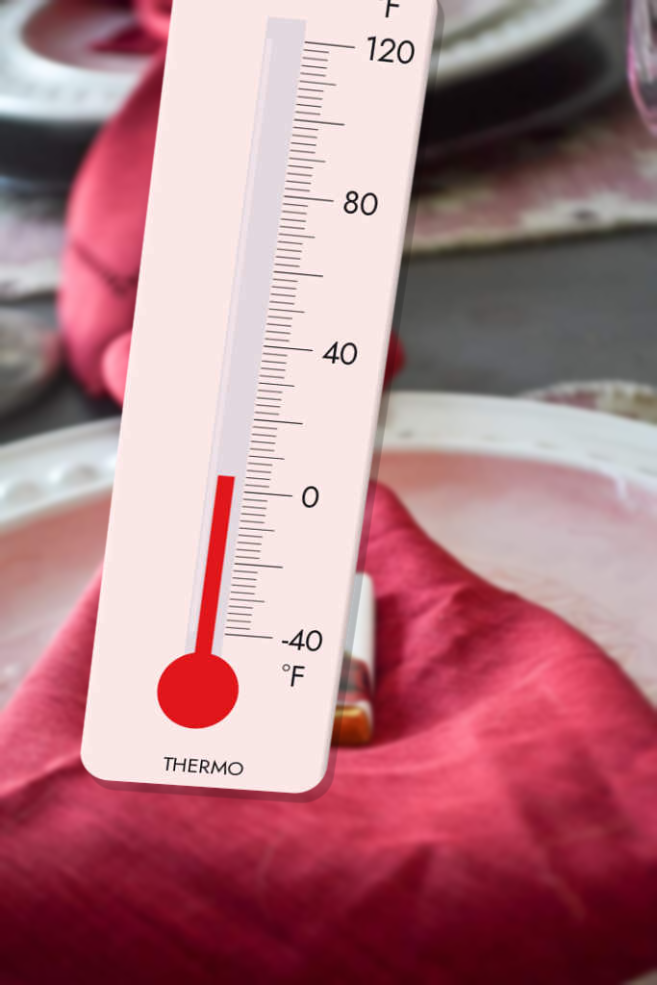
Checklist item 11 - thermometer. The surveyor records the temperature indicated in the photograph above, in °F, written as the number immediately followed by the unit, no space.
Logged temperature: 4°F
